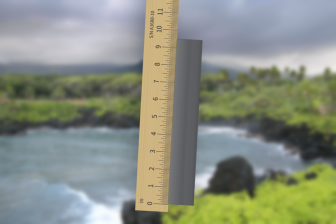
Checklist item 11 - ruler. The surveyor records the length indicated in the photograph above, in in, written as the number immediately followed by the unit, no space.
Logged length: 9.5in
